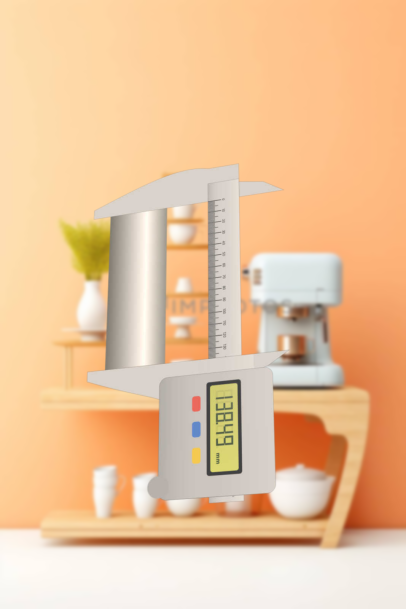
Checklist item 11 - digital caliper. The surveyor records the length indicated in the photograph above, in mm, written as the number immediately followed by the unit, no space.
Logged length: 138.49mm
